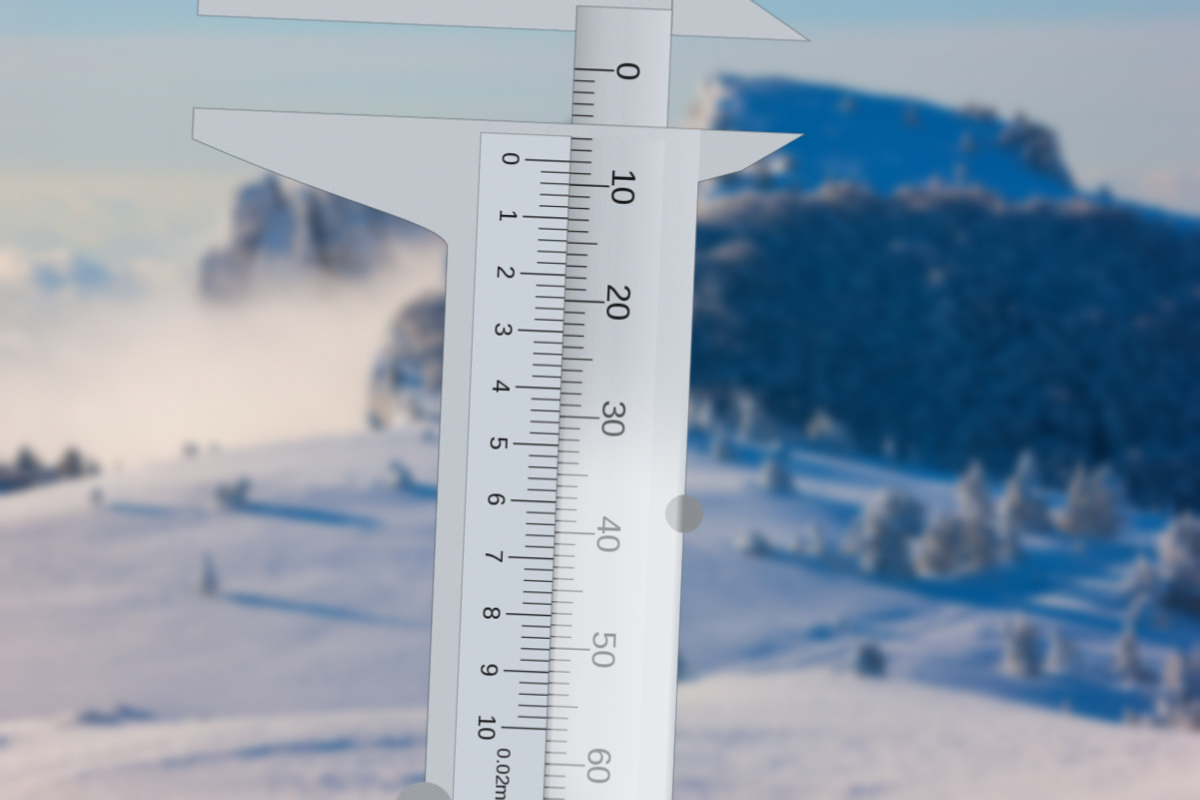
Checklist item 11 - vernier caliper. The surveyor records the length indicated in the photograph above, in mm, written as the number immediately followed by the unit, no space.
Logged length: 8.0mm
